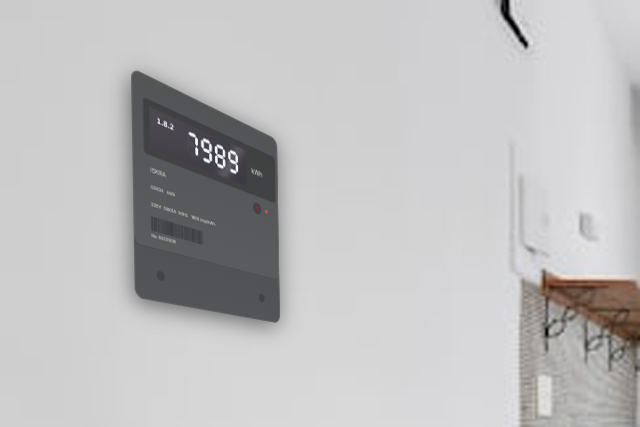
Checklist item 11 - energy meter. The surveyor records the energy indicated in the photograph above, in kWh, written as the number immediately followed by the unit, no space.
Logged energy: 7989kWh
